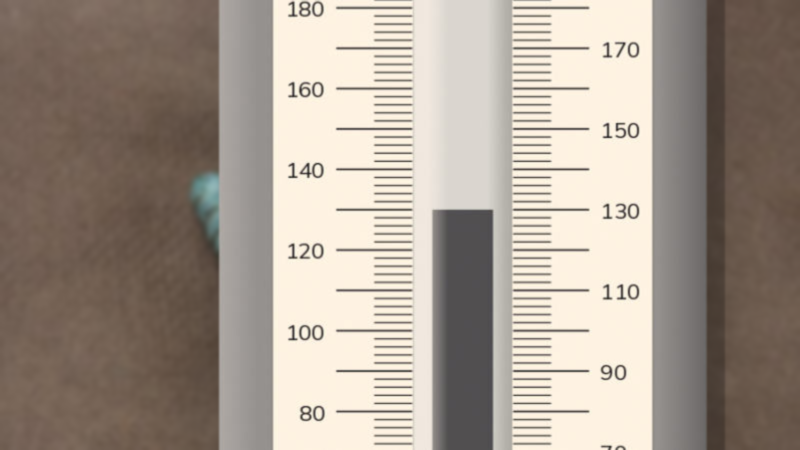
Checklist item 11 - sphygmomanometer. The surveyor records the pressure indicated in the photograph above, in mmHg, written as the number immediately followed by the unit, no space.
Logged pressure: 130mmHg
